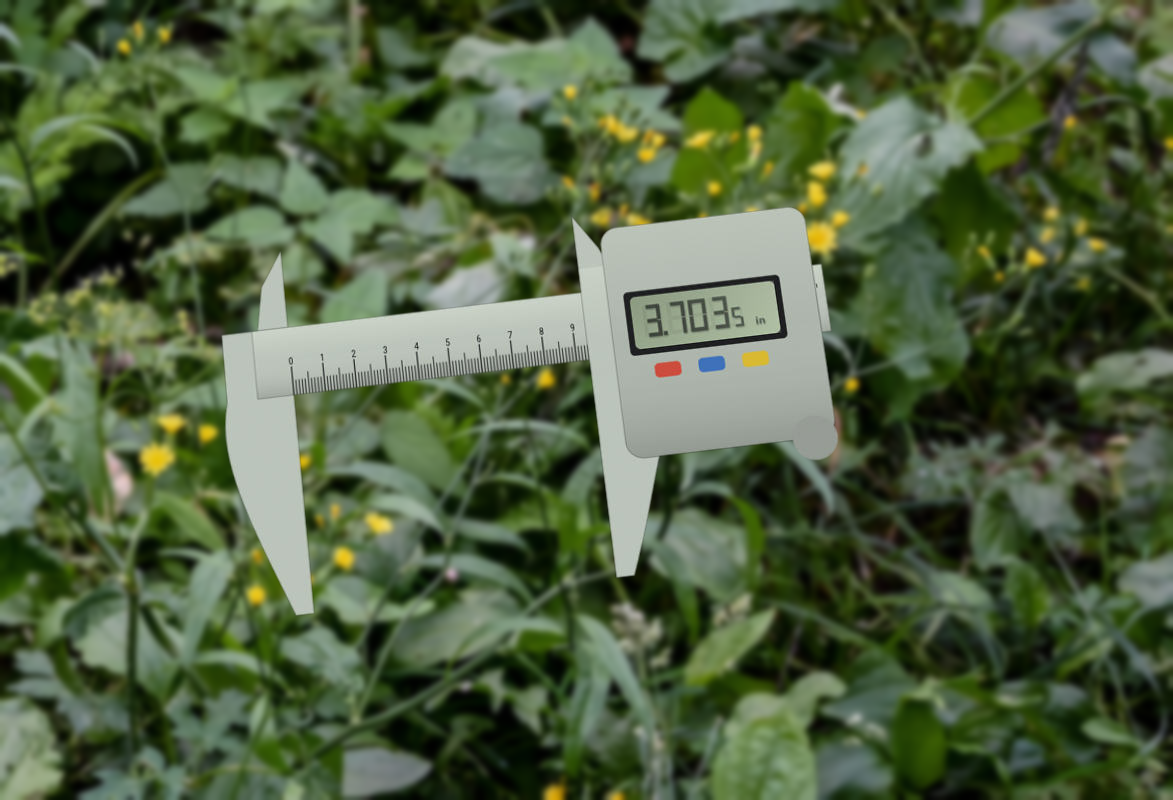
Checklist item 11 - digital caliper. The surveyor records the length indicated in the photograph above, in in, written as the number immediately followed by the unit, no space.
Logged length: 3.7035in
